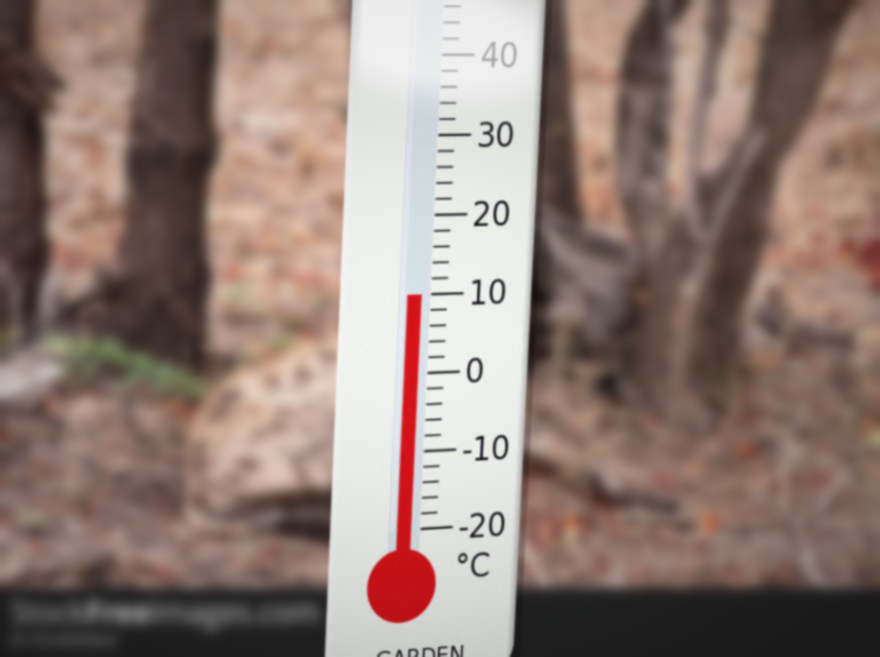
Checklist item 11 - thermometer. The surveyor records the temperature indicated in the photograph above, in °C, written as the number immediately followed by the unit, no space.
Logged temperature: 10°C
